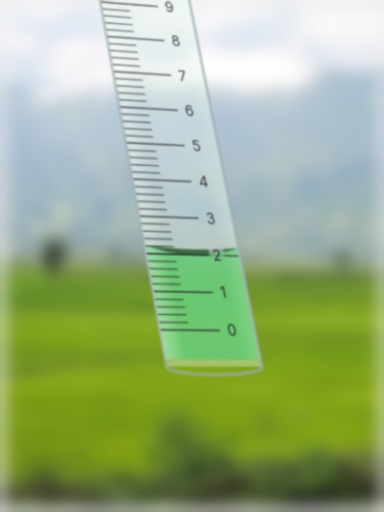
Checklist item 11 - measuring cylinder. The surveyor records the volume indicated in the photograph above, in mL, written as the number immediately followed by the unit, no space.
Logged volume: 2mL
